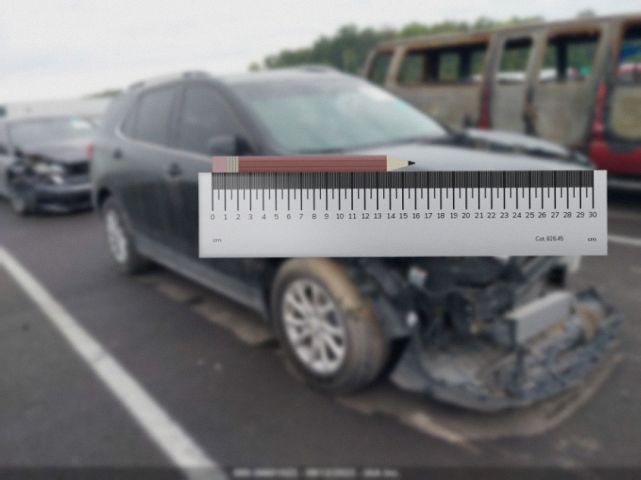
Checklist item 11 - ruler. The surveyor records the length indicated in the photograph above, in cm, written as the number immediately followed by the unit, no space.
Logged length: 16cm
